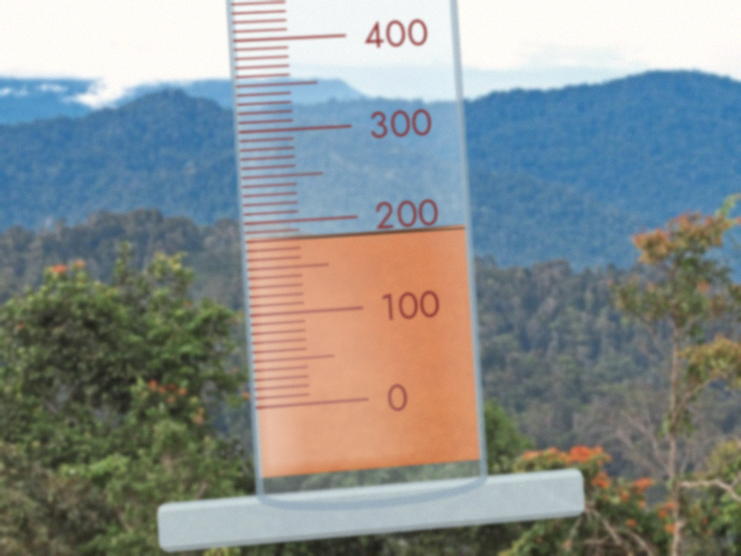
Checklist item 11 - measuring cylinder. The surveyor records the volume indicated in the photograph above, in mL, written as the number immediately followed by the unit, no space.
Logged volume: 180mL
